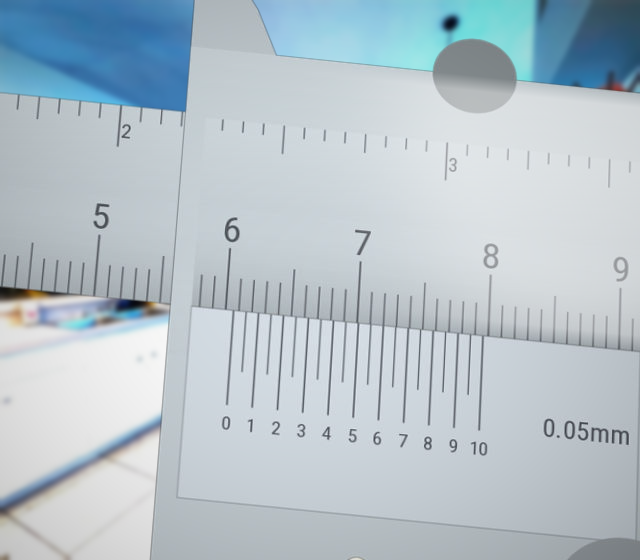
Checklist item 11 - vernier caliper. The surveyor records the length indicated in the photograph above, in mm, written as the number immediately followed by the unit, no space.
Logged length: 60.6mm
